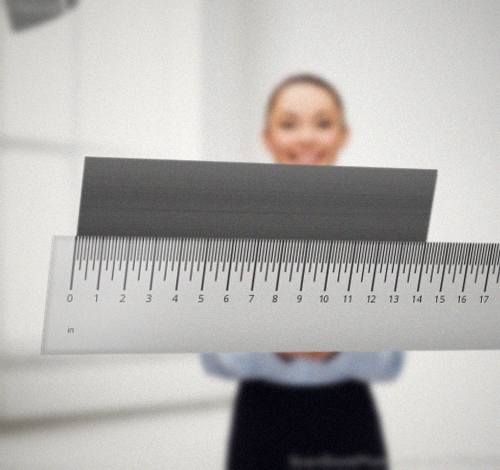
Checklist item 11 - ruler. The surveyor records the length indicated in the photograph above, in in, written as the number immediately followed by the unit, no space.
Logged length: 14in
